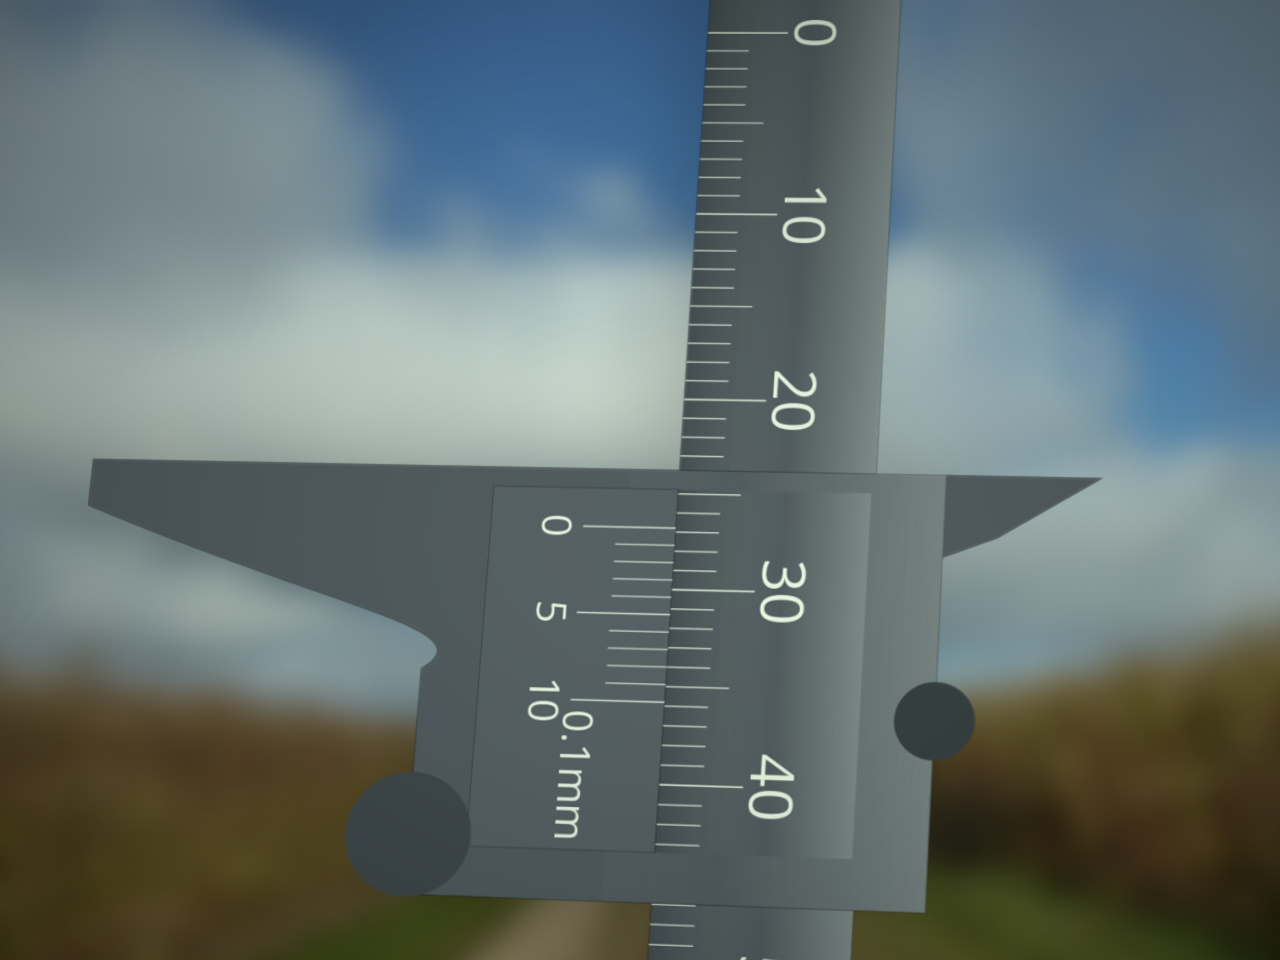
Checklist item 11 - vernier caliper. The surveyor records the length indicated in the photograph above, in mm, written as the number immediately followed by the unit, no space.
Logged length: 26.8mm
